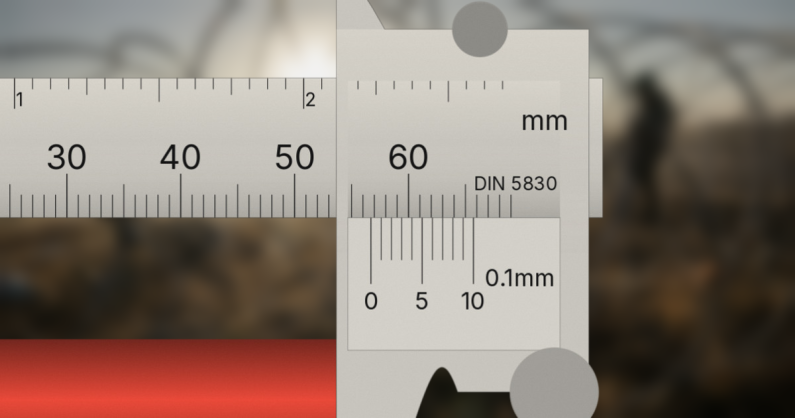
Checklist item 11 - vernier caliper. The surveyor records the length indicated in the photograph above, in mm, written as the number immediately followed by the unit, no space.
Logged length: 56.7mm
